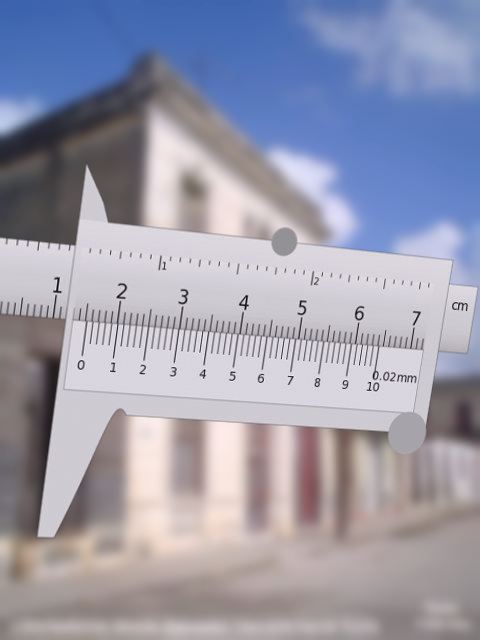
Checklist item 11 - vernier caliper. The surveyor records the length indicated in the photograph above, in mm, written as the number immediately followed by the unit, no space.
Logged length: 15.2mm
